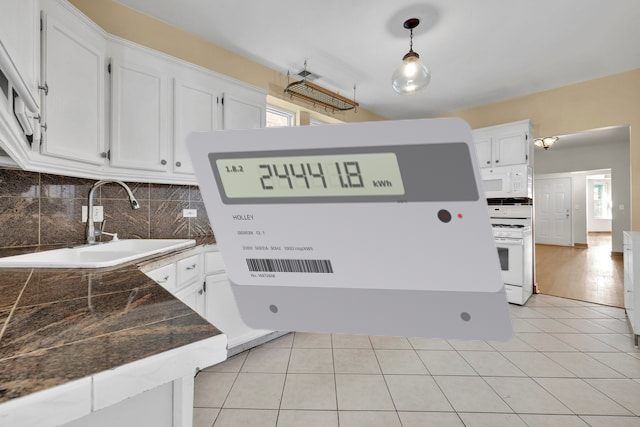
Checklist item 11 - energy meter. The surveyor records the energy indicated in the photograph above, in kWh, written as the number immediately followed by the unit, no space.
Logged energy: 24441.8kWh
